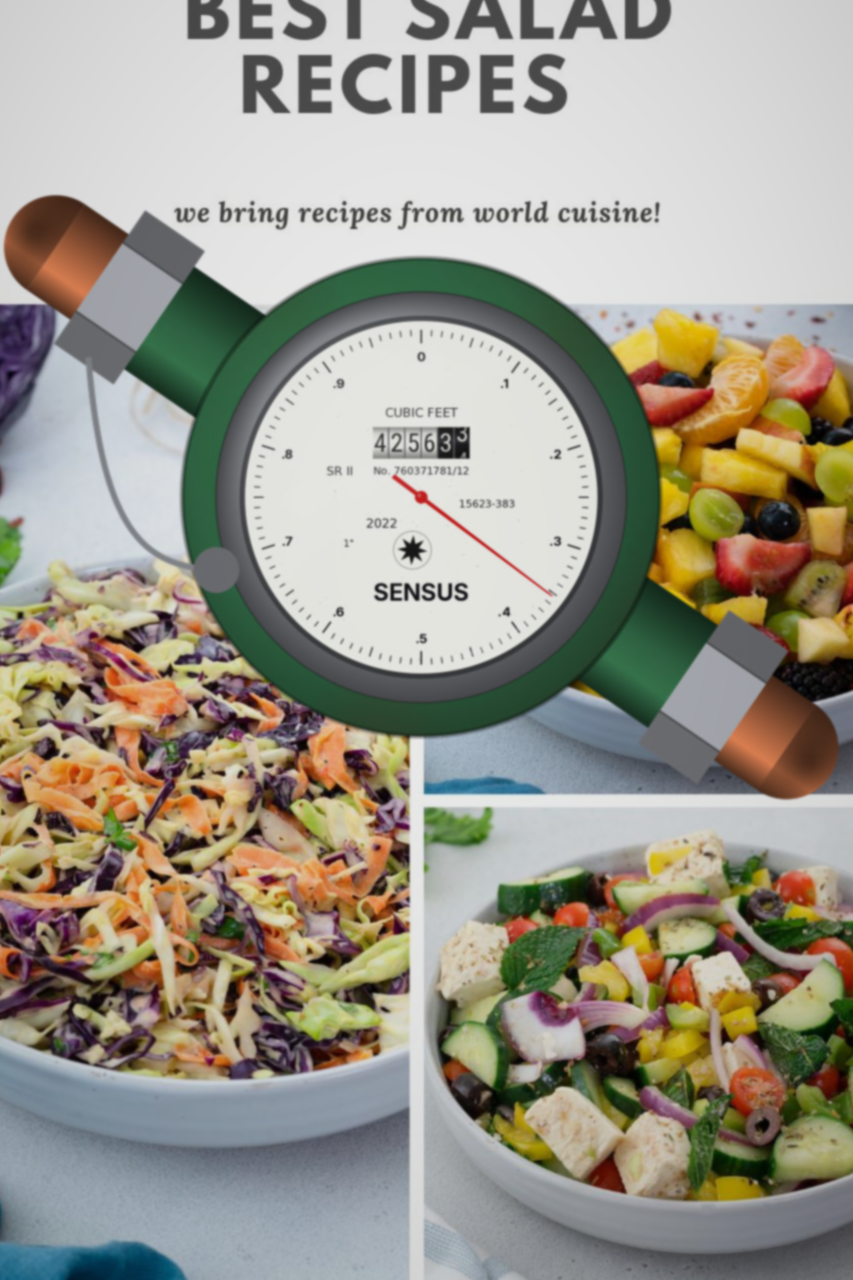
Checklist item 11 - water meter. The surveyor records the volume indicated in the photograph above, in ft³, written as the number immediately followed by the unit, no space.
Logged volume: 425633.35ft³
